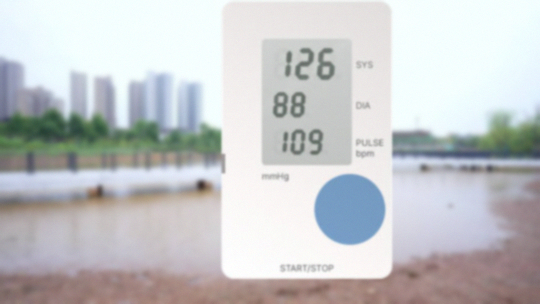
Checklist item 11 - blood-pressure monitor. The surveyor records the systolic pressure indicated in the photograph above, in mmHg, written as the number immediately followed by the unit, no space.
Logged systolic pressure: 126mmHg
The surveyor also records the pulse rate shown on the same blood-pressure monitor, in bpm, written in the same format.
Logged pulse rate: 109bpm
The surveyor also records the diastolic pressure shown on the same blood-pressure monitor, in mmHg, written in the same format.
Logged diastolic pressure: 88mmHg
